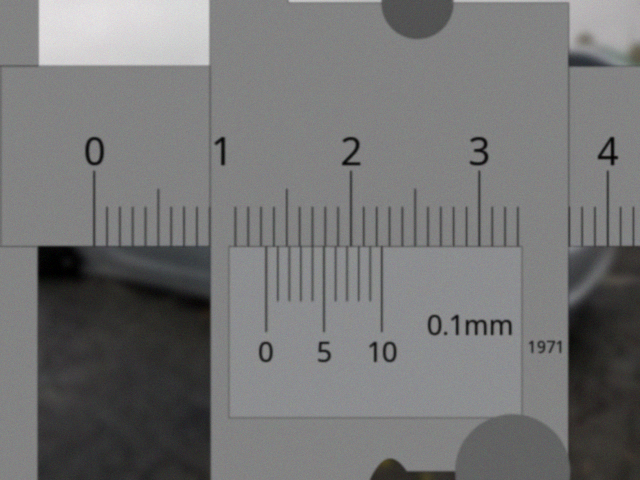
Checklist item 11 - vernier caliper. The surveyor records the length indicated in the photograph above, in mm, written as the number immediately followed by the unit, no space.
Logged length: 13.4mm
